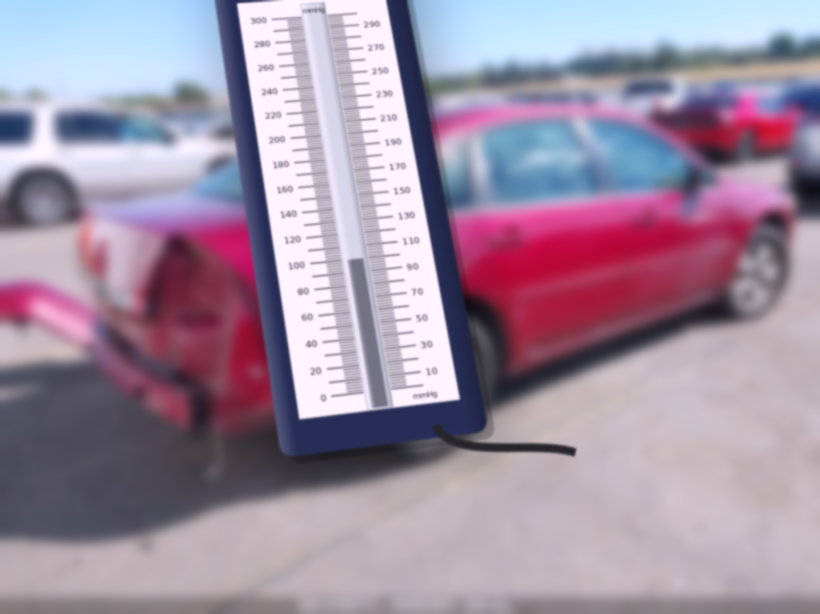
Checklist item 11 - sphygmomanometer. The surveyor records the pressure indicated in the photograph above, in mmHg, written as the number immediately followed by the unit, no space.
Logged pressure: 100mmHg
